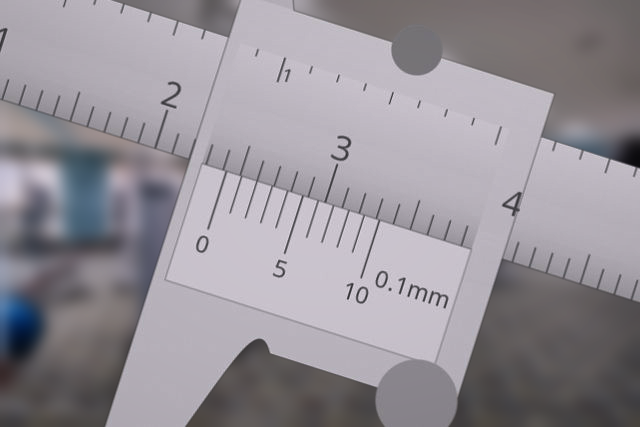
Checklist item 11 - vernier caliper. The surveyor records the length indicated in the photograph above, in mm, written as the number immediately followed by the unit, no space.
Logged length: 24.2mm
